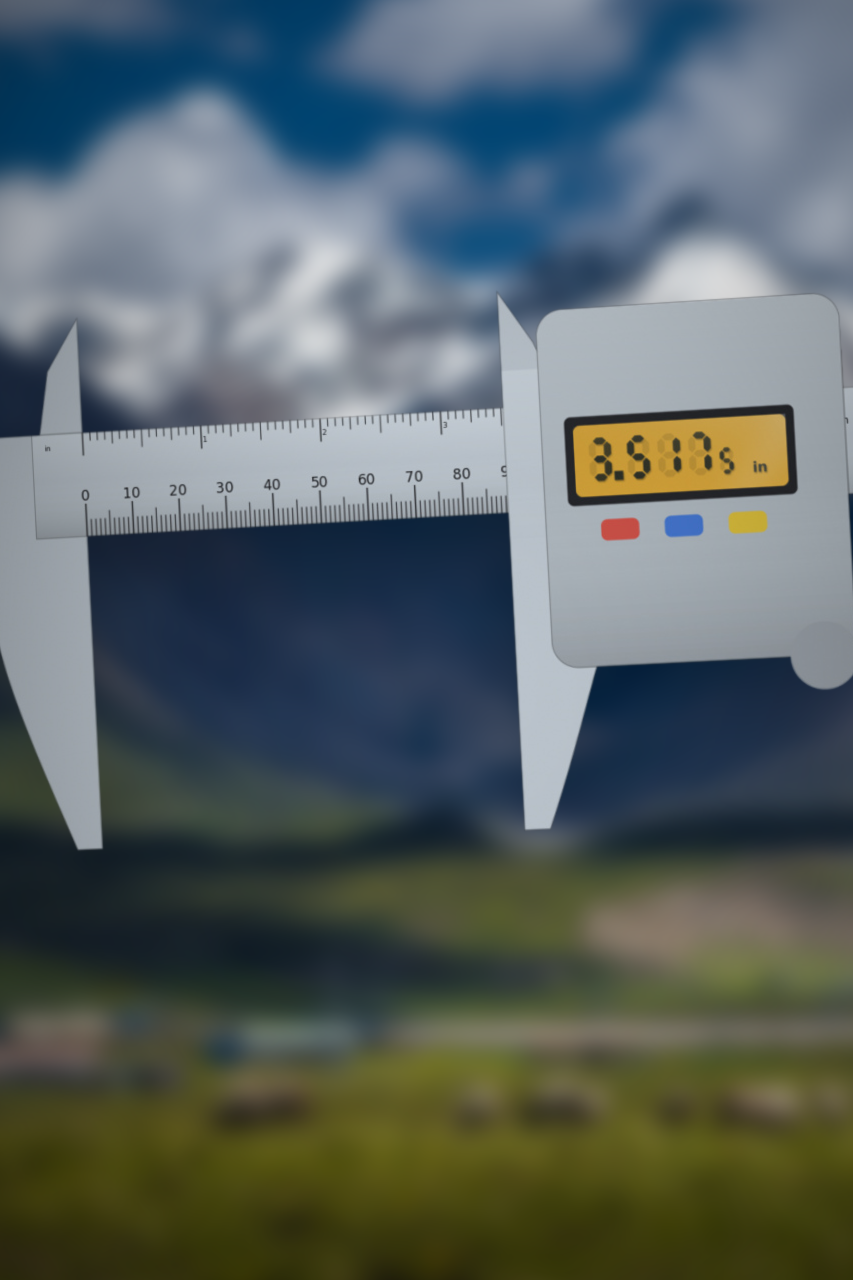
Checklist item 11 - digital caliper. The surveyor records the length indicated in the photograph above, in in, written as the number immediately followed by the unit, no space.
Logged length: 3.5175in
